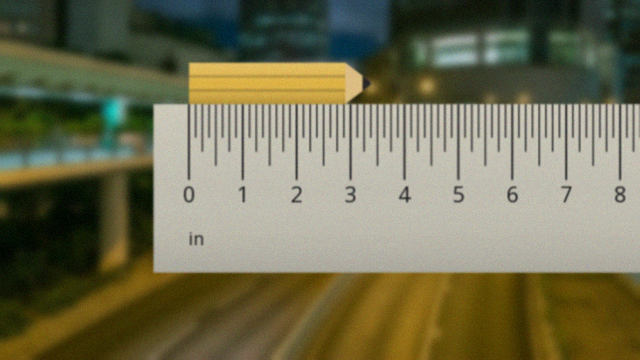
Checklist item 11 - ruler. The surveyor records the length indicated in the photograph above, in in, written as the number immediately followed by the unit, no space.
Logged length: 3.375in
